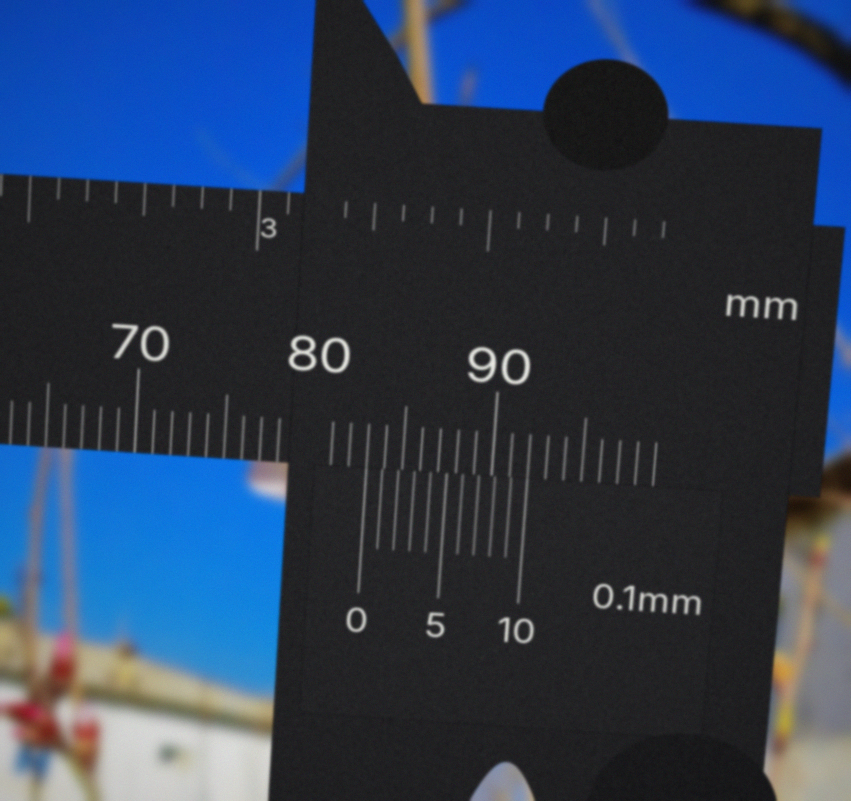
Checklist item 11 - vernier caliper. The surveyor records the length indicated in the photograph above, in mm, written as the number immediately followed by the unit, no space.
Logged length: 83.0mm
